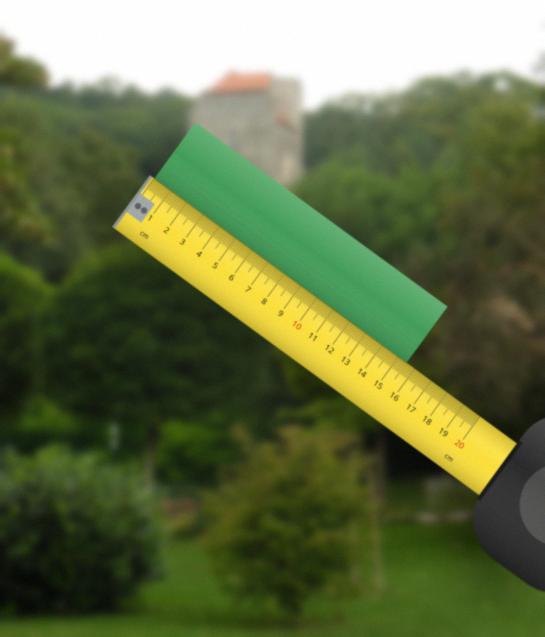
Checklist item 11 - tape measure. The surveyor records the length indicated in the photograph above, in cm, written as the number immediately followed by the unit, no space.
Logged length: 15.5cm
